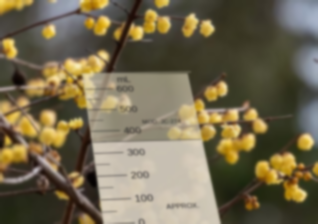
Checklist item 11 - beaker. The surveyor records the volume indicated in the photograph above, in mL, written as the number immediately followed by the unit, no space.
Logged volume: 350mL
